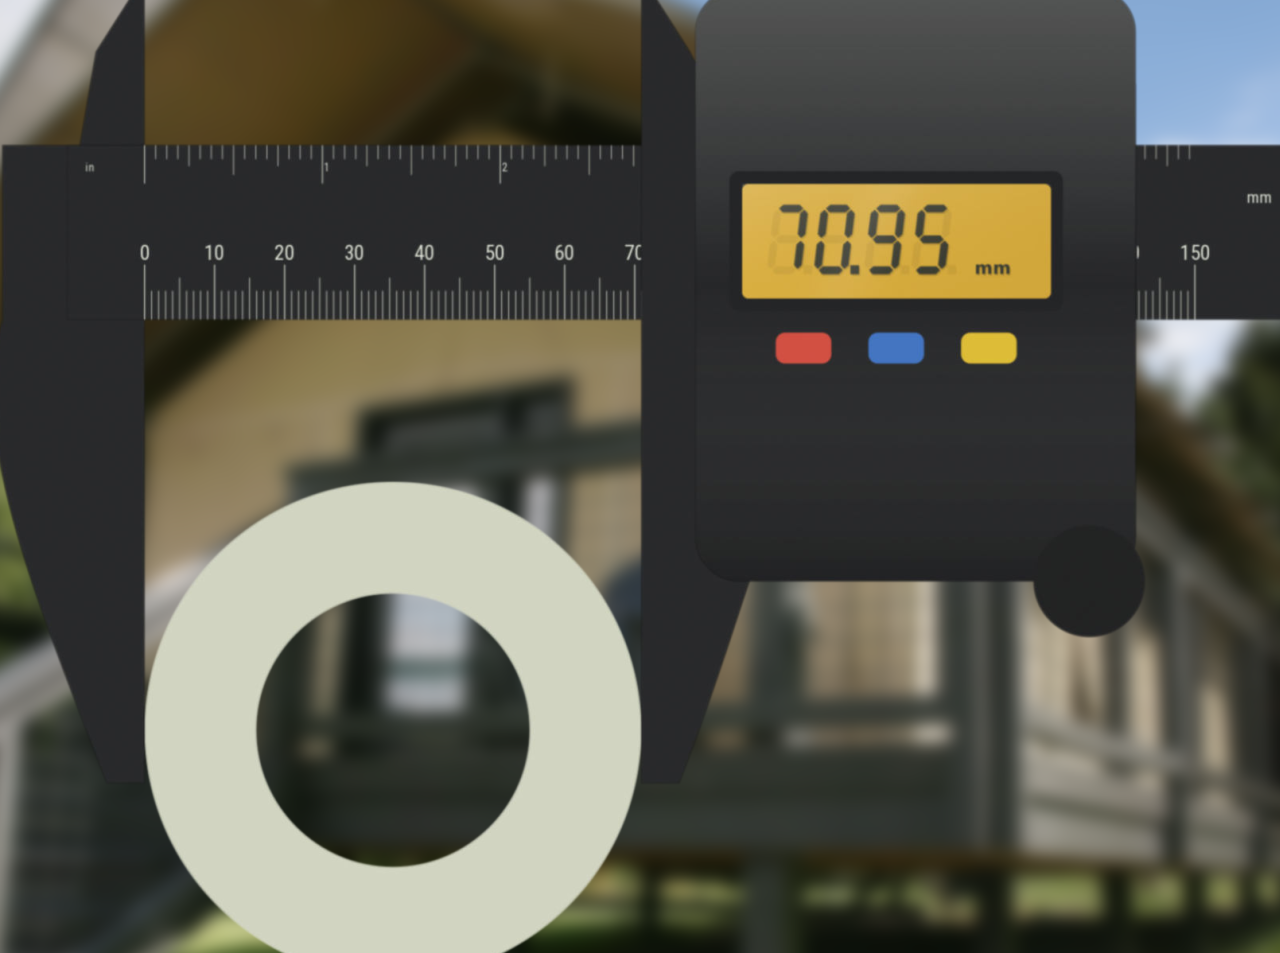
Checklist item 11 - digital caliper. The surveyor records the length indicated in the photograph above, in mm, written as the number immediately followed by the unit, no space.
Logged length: 70.95mm
